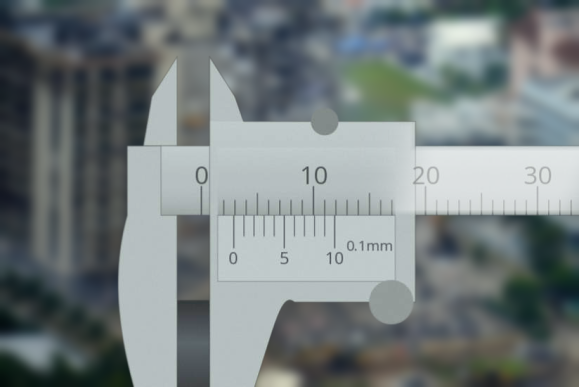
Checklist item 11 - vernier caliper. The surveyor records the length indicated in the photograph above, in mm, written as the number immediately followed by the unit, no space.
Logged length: 2.9mm
